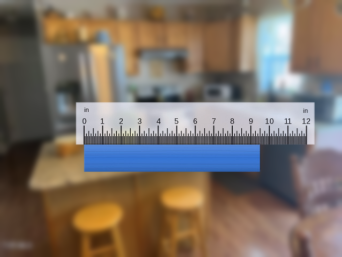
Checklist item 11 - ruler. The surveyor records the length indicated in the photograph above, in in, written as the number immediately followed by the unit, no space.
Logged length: 9.5in
